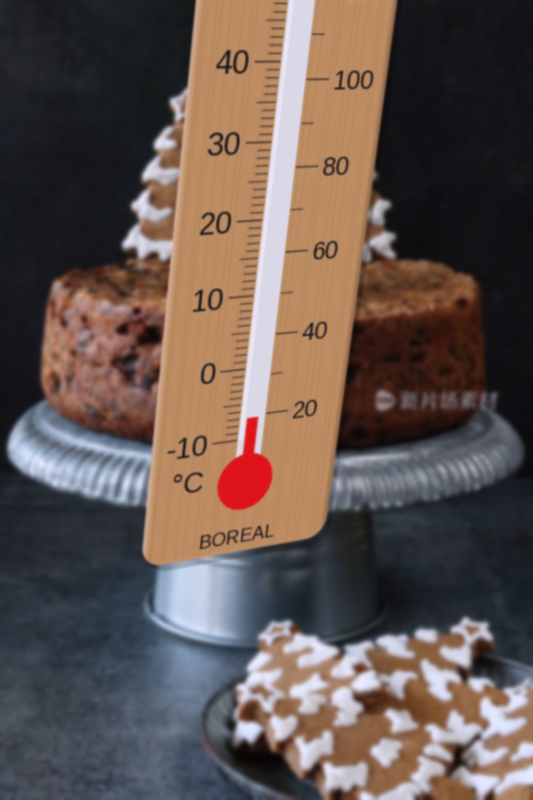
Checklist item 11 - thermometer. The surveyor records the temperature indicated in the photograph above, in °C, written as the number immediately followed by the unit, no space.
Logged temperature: -7°C
